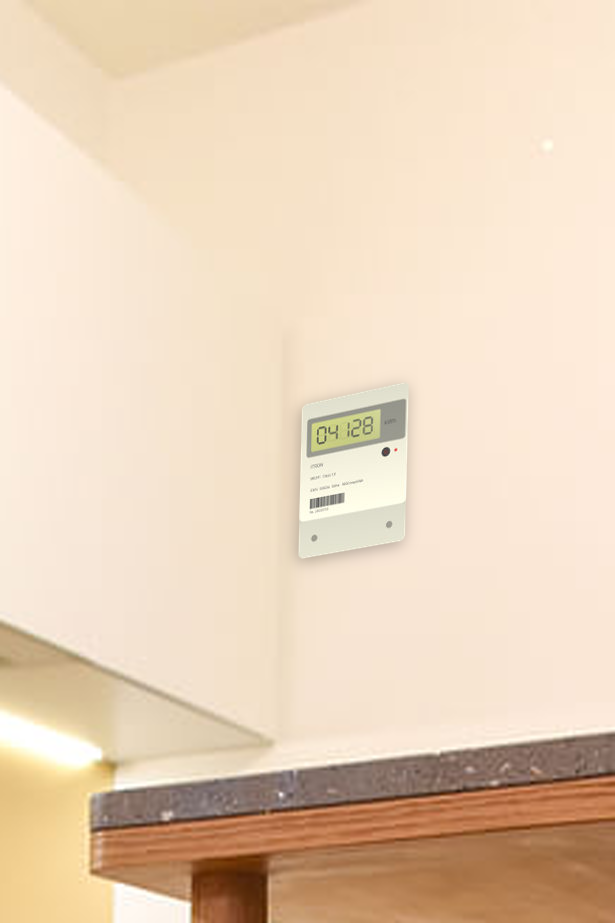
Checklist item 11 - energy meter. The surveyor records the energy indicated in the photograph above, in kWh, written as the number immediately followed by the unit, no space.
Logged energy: 4128kWh
